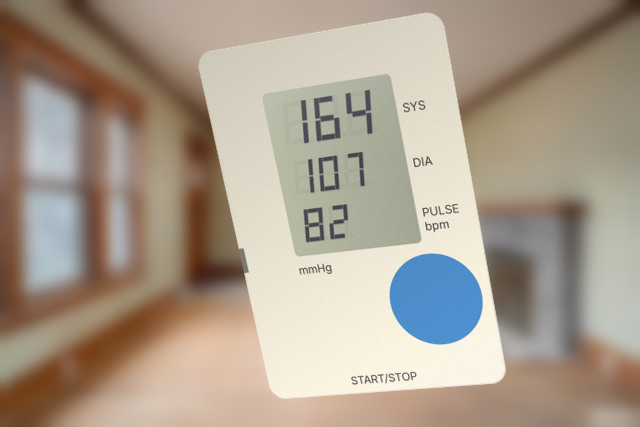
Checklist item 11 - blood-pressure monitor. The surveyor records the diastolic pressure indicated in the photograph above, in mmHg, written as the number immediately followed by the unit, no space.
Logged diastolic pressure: 107mmHg
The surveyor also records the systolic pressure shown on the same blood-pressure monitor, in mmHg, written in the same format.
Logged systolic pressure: 164mmHg
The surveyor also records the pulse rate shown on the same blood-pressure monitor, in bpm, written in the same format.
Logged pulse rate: 82bpm
